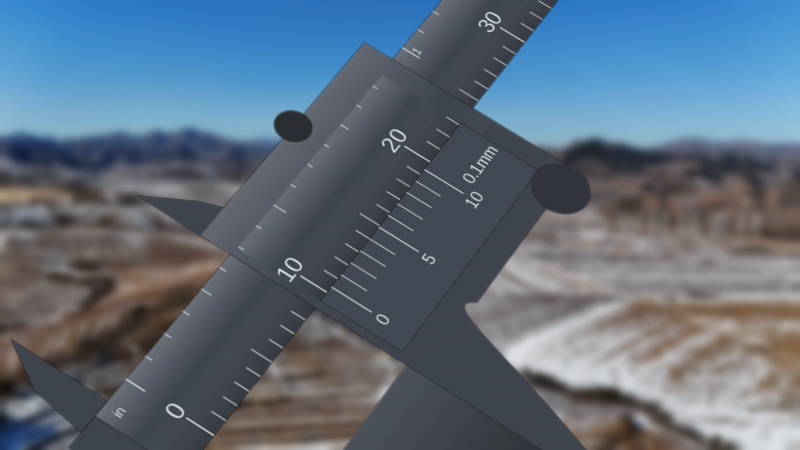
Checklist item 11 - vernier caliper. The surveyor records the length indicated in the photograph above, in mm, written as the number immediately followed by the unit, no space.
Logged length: 10.4mm
